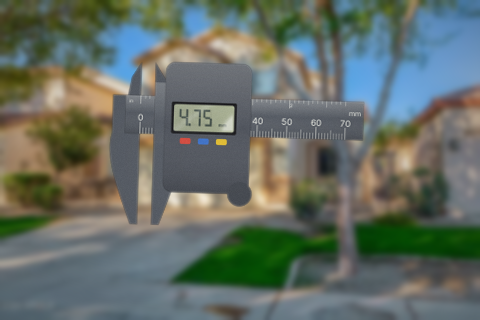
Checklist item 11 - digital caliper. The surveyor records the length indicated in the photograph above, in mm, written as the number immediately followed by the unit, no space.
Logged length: 4.75mm
